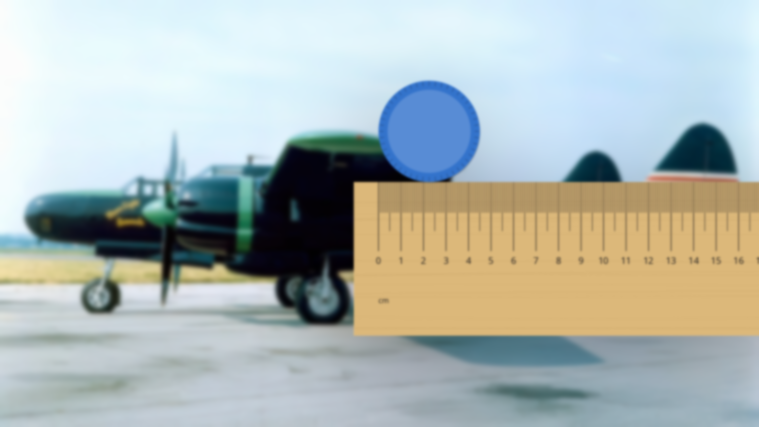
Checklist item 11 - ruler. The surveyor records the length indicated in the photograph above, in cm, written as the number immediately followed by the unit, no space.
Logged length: 4.5cm
